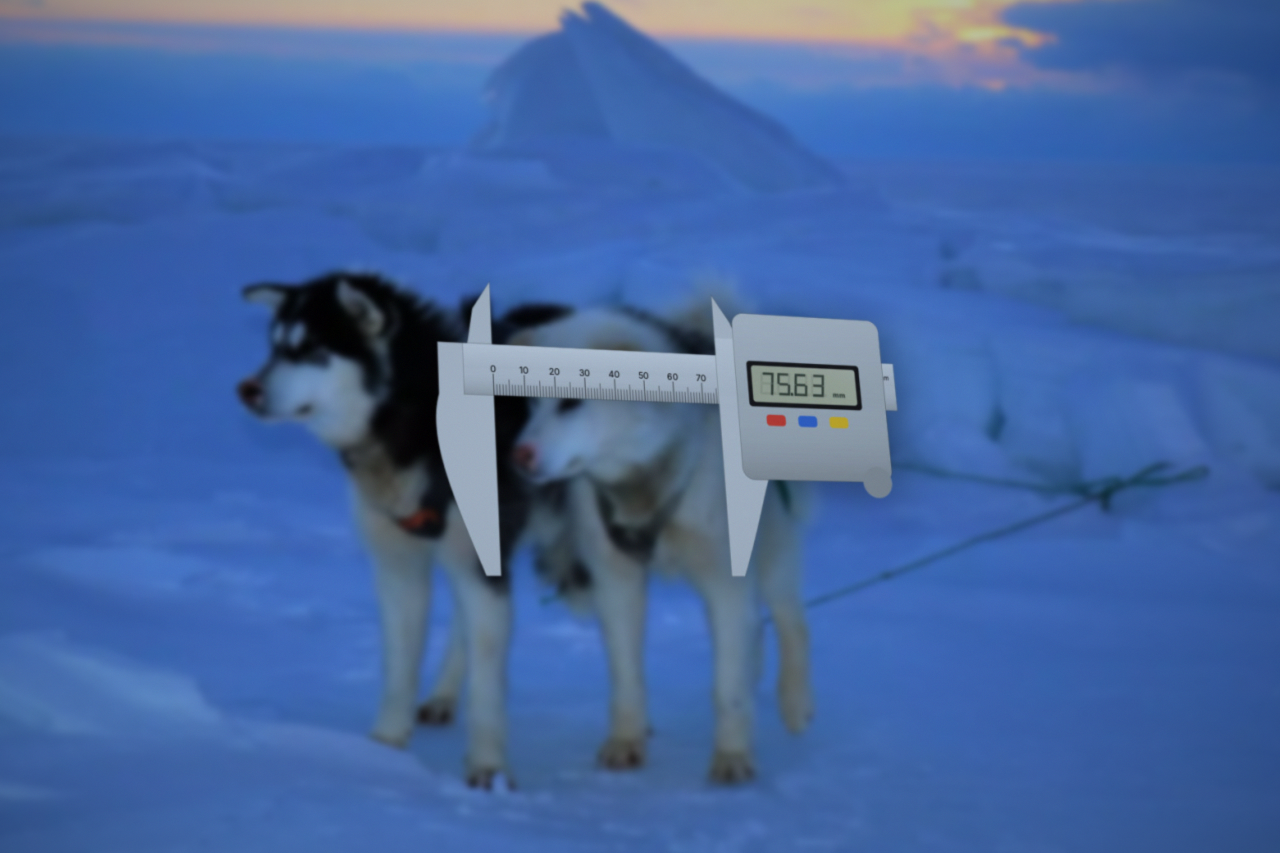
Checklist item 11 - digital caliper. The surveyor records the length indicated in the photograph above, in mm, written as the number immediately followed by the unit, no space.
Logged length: 75.63mm
